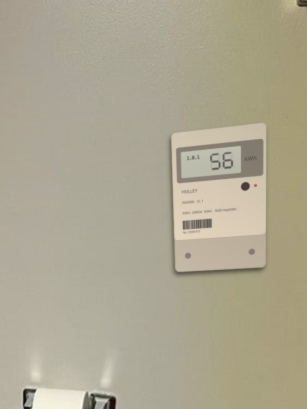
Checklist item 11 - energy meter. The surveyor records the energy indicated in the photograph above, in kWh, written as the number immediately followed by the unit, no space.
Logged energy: 56kWh
